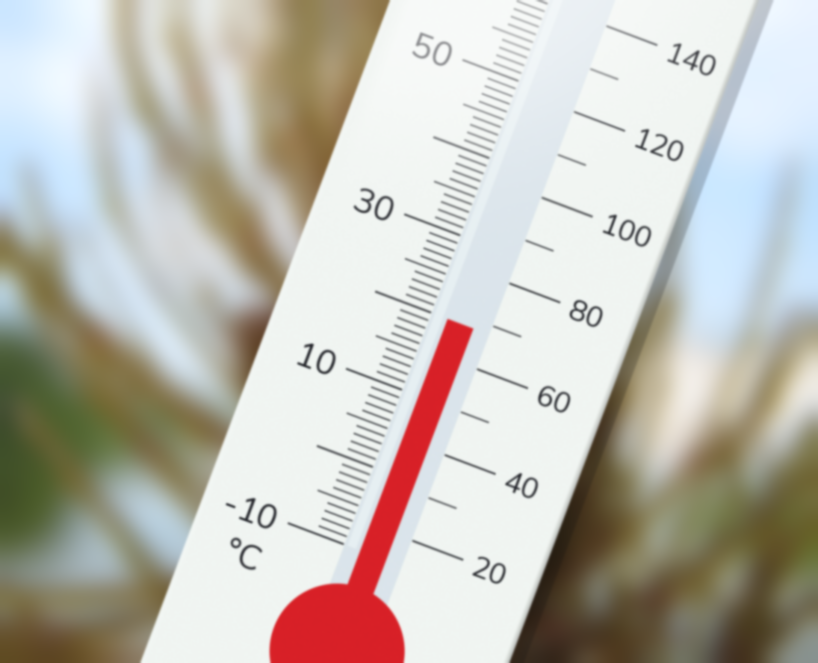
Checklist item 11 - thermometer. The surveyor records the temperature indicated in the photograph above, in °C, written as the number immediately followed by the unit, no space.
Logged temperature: 20°C
